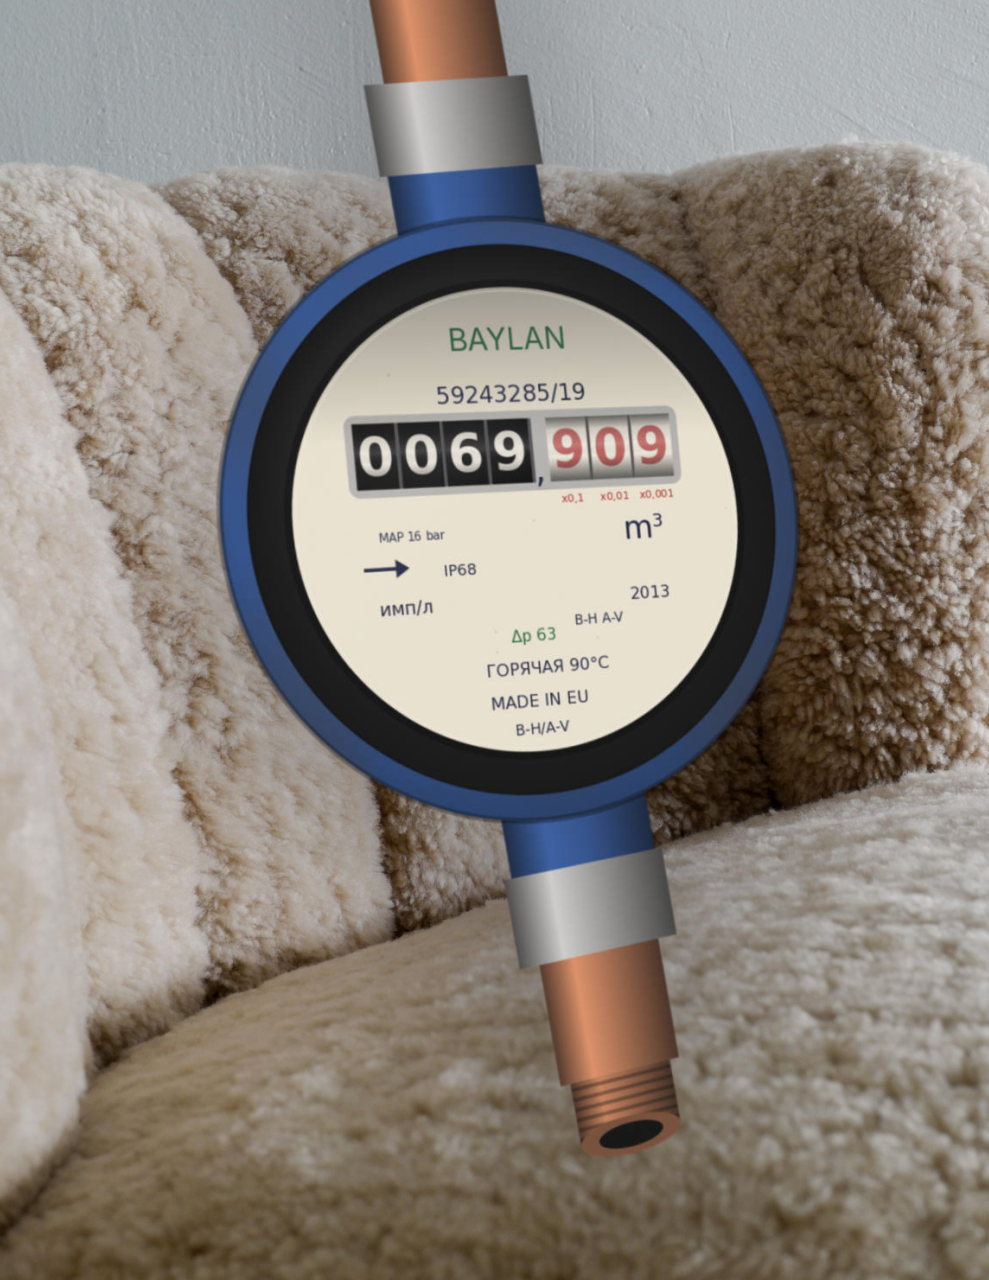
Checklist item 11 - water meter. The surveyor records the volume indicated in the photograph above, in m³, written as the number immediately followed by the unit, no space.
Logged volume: 69.909m³
